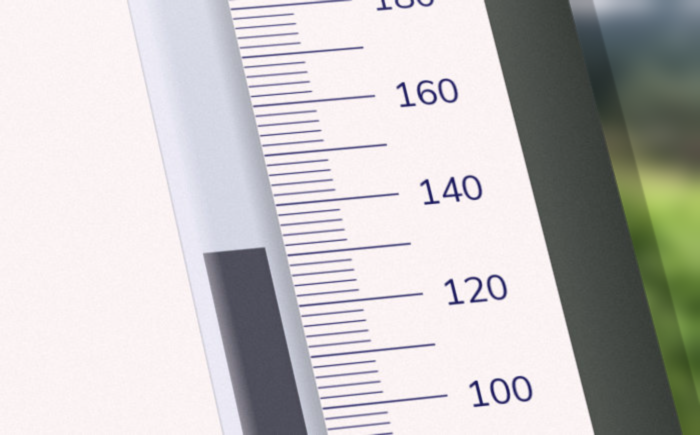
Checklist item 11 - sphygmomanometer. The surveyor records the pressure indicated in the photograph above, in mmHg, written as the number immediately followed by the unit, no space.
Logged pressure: 132mmHg
